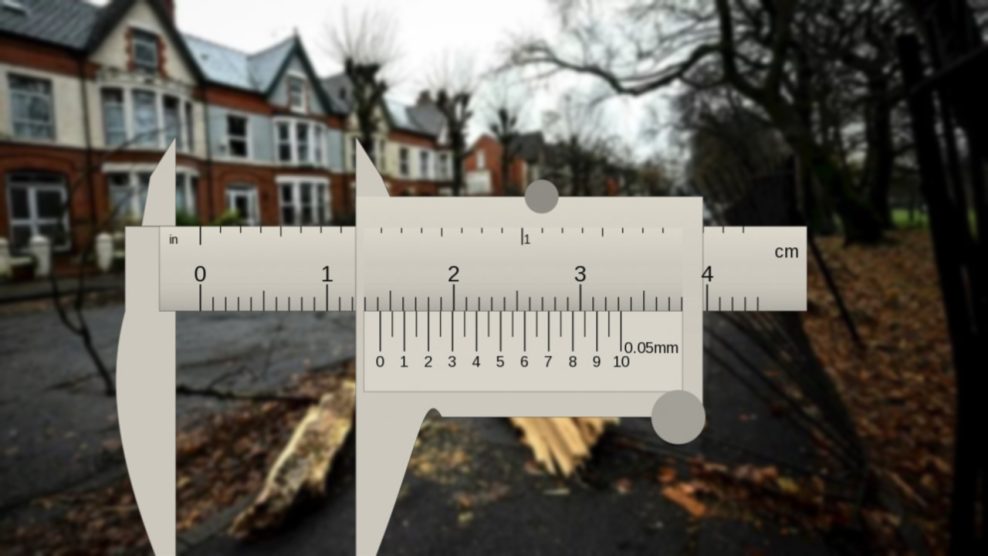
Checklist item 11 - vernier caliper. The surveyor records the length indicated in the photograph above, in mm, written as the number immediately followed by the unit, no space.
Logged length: 14.2mm
